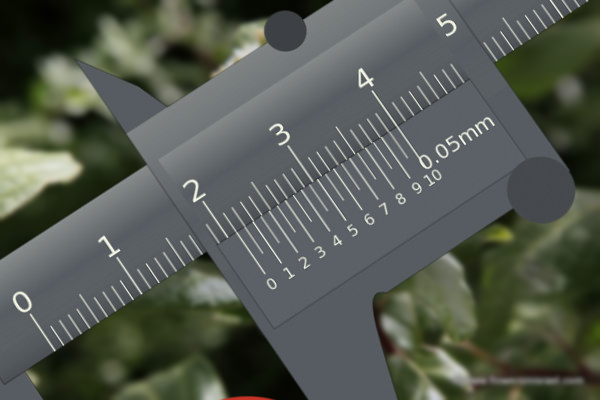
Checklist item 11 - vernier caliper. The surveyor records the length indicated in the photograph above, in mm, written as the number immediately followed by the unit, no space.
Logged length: 21.0mm
